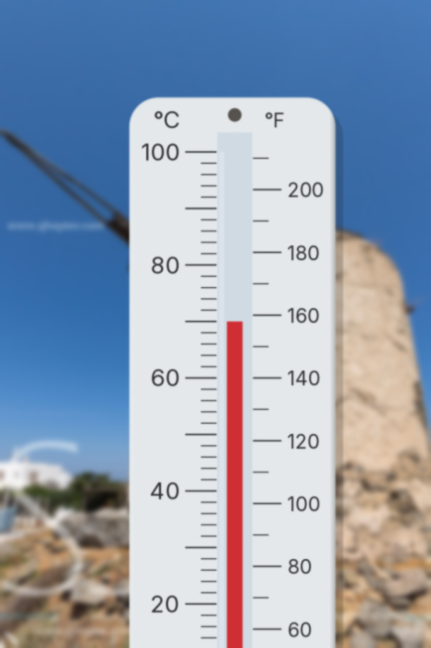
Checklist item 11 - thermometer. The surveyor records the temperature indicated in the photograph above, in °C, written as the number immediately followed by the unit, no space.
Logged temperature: 70°C
